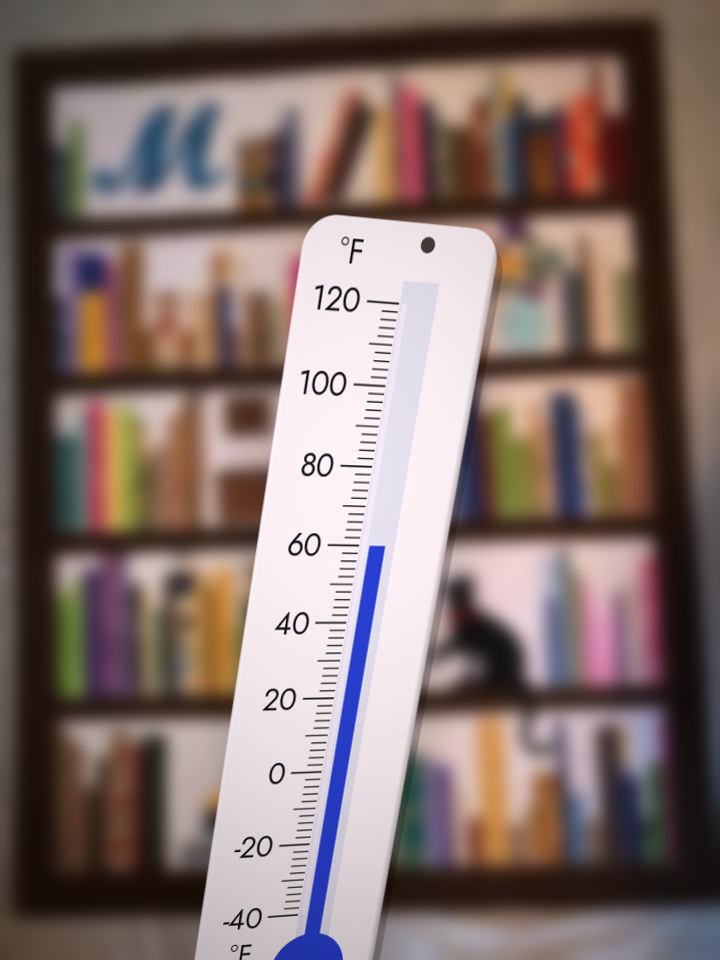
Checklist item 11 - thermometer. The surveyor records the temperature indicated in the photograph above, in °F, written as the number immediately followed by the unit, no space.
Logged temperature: 60°F
